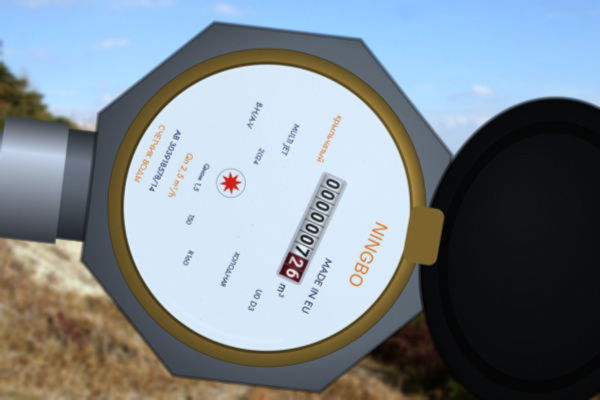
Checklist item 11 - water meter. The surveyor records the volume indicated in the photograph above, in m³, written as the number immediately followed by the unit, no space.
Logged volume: 7.26m³
